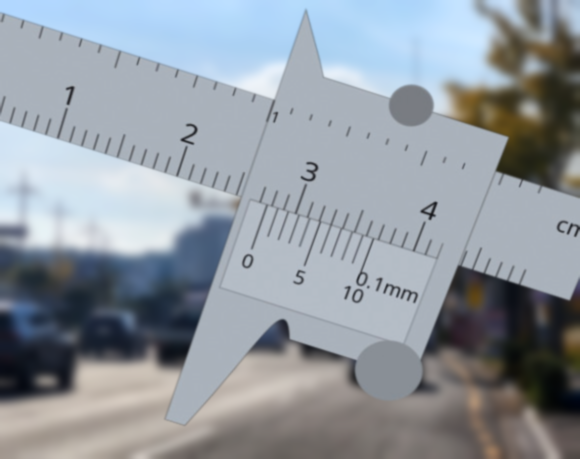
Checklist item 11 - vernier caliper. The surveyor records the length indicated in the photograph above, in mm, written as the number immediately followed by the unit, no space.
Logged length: 27.6mm
